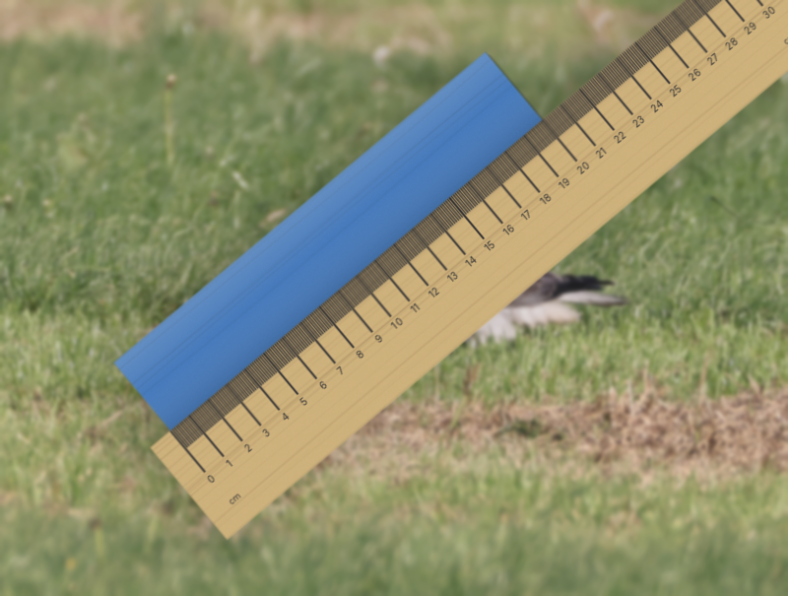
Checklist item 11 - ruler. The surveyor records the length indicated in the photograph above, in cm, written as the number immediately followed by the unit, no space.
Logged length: 20cm
